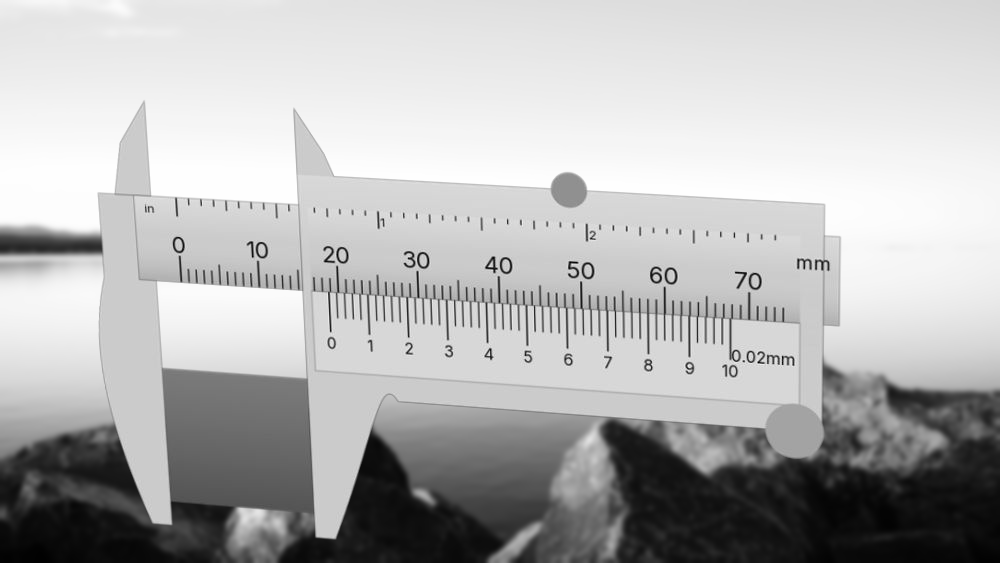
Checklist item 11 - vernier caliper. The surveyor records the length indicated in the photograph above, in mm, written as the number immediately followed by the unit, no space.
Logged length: 18.8mm
